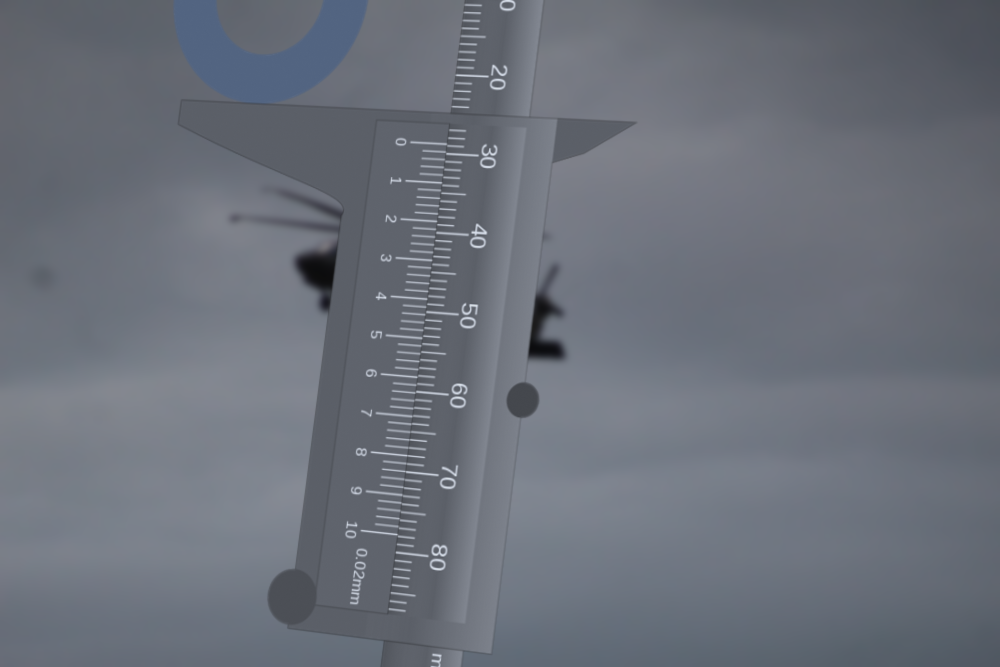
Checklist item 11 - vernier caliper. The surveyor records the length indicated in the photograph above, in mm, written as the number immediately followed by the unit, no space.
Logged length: 28.8mm
